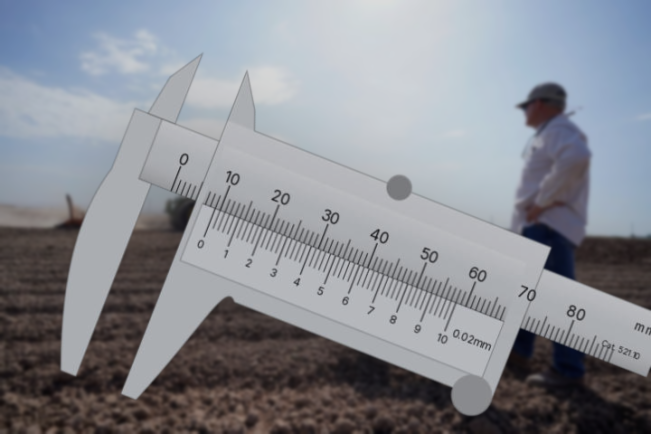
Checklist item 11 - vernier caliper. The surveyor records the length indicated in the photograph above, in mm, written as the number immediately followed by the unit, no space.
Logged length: 9.0mm
